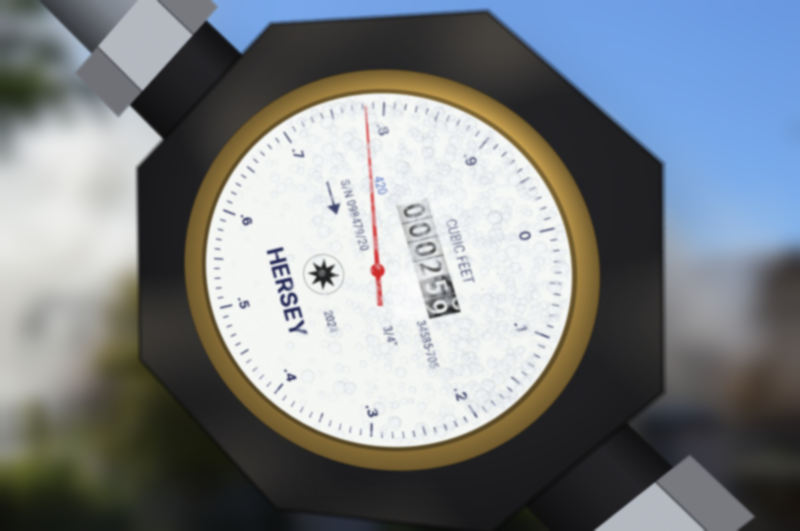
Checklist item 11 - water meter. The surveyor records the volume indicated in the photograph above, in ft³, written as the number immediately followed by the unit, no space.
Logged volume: 258.78ft³
